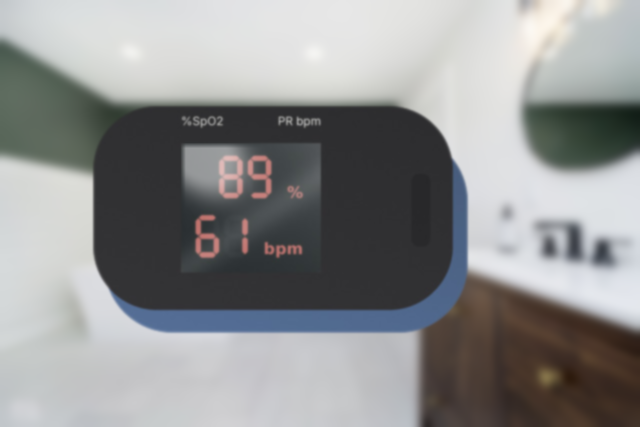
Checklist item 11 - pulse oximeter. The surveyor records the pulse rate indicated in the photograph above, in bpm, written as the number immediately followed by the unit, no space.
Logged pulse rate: 61bpm
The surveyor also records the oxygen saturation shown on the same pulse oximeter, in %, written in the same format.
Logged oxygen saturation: 89%
